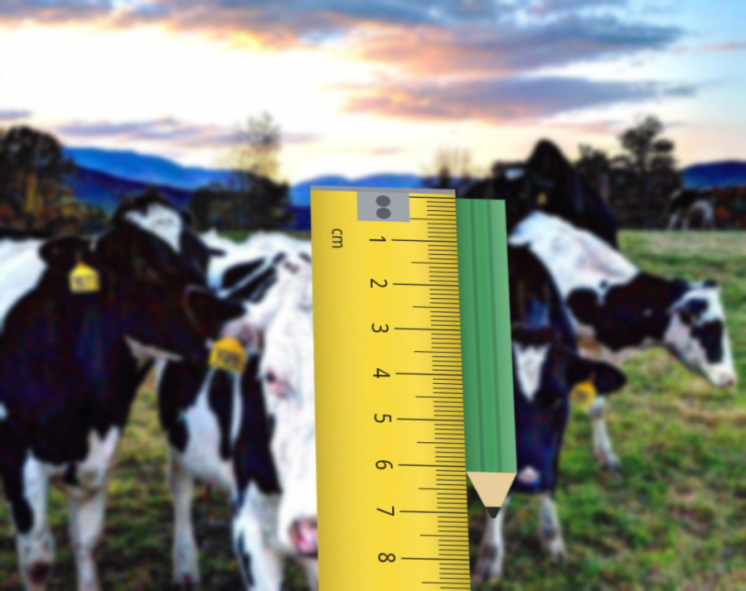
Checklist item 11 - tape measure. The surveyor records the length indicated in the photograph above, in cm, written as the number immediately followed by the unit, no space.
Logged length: 7.1cm
